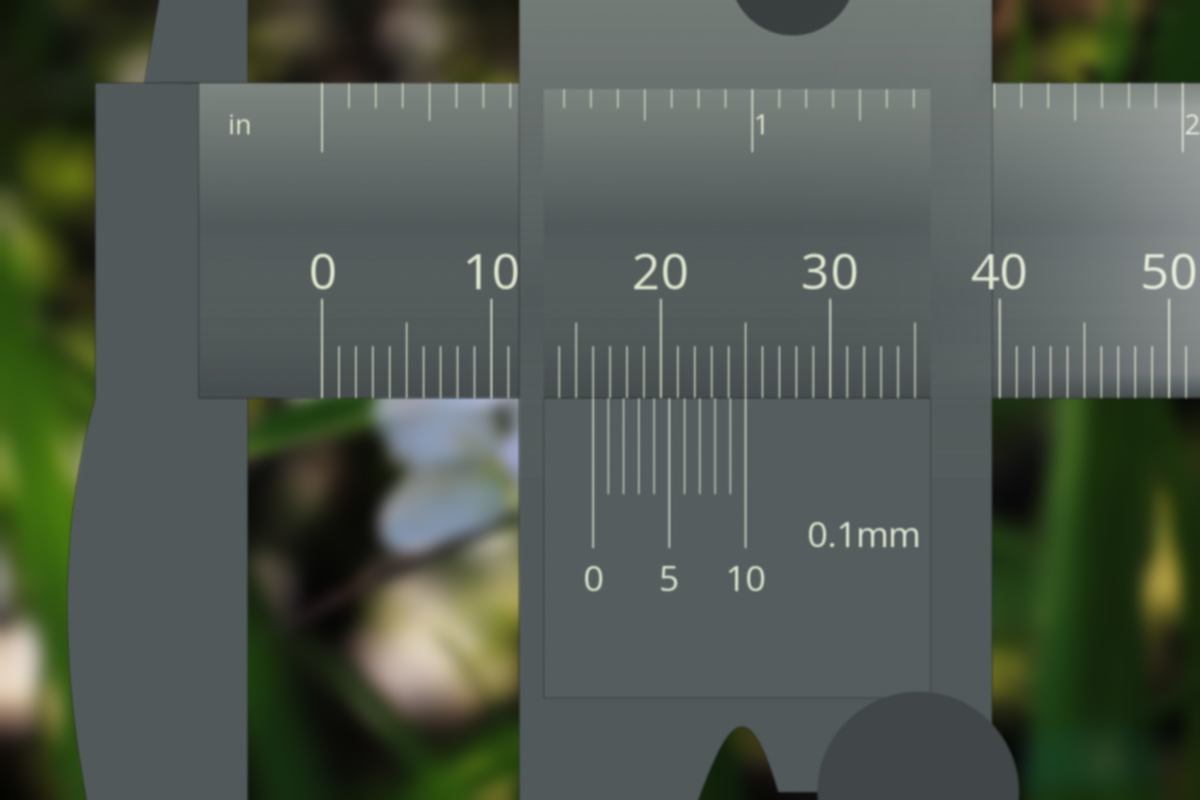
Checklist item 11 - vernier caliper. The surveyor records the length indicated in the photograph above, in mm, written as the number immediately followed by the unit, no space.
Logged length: 16.0mm
